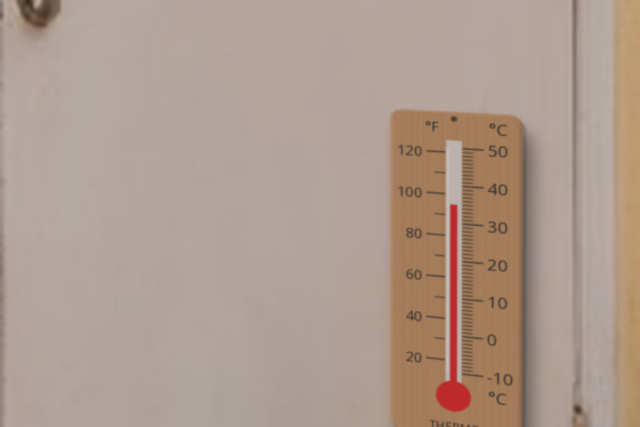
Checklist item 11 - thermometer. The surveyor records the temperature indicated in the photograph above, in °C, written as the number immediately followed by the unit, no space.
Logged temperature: 35°C
